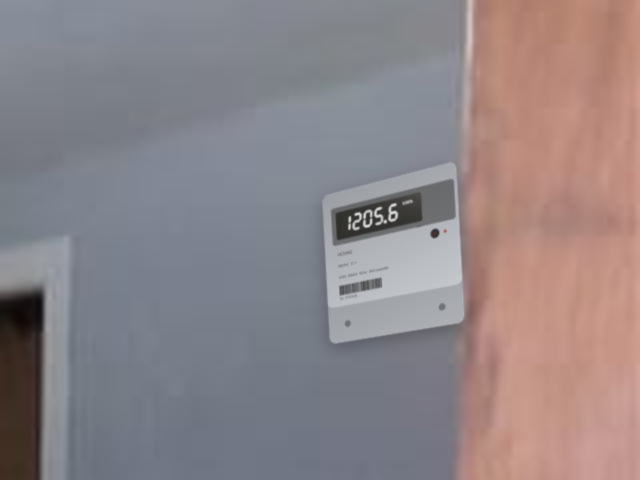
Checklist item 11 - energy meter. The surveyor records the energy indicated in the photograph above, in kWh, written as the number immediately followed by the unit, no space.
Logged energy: 1205.6kWh
